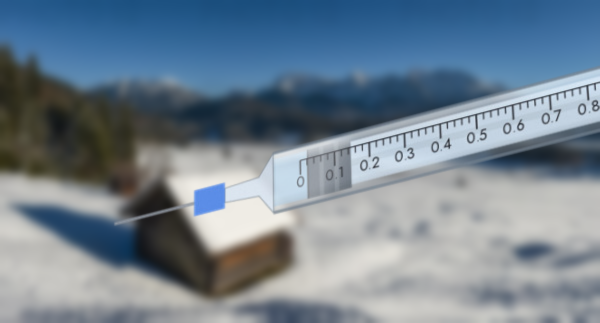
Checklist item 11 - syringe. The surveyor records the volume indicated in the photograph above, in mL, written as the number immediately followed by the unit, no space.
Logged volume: 0.02mL
